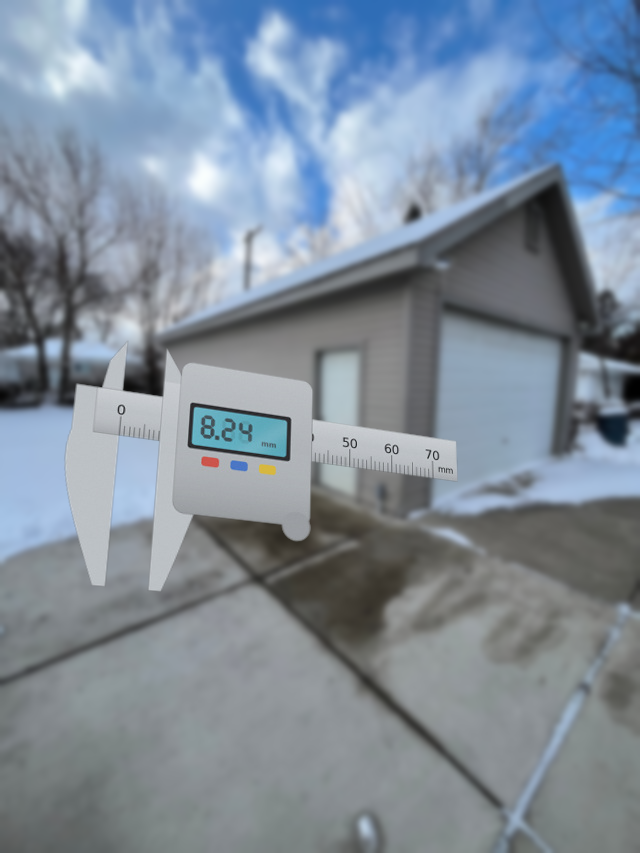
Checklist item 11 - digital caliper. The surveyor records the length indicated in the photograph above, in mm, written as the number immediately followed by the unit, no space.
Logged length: 8.24mm
